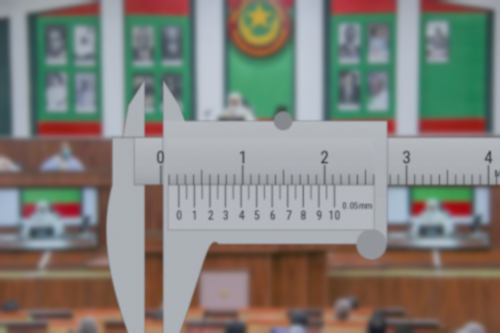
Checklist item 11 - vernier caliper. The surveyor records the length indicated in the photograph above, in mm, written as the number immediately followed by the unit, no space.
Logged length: 2.2mm
